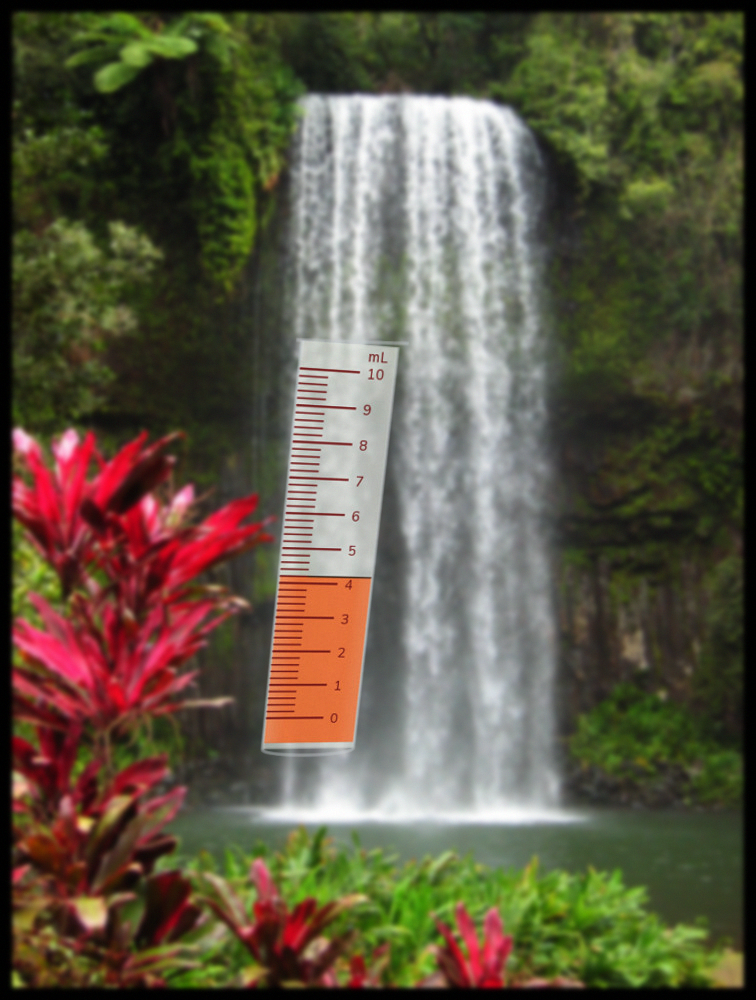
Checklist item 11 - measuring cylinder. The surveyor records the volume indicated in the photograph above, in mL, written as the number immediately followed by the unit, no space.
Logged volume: 4.2mL
